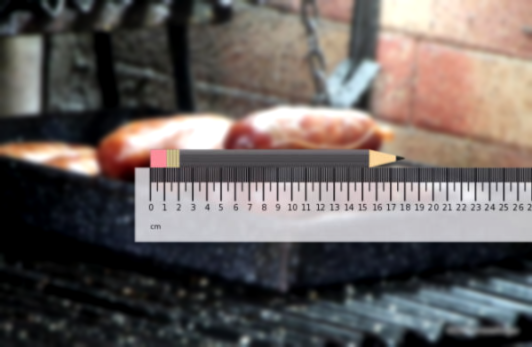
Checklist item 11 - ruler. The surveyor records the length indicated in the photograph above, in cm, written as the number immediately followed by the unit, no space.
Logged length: 18cm
